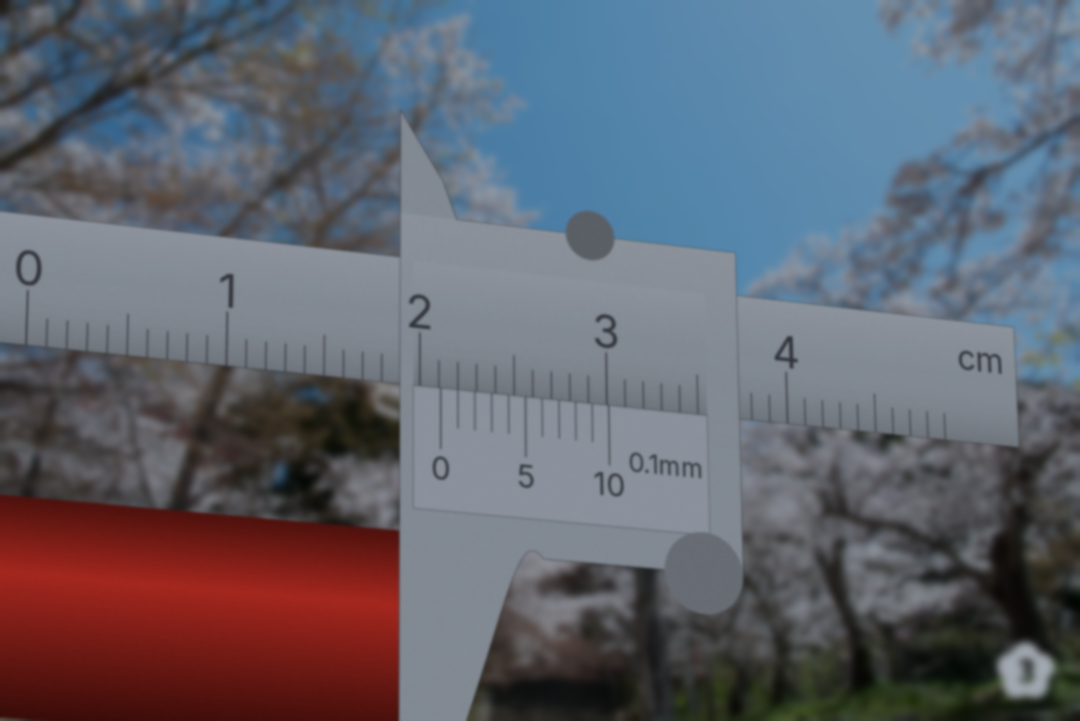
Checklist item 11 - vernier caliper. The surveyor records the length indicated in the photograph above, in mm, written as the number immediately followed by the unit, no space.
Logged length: 21.1mm
